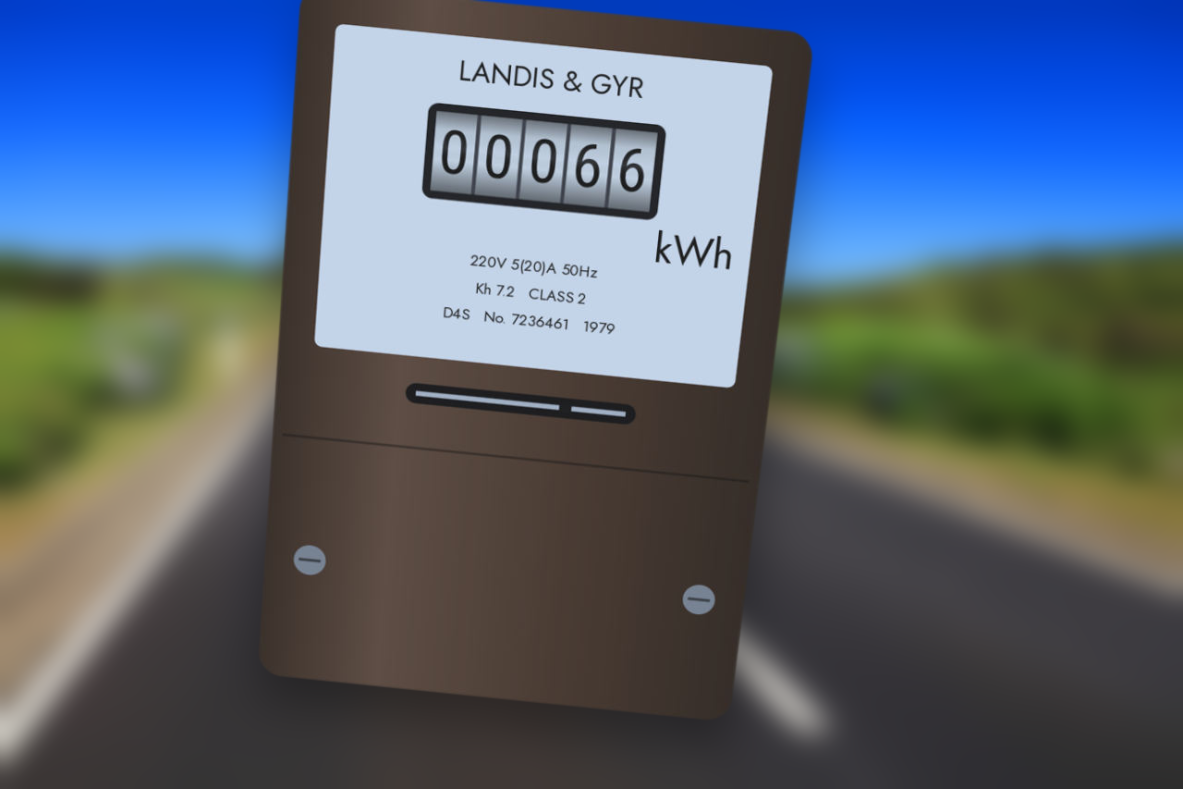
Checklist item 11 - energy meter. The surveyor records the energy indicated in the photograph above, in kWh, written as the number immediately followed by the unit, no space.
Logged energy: 66kWh
